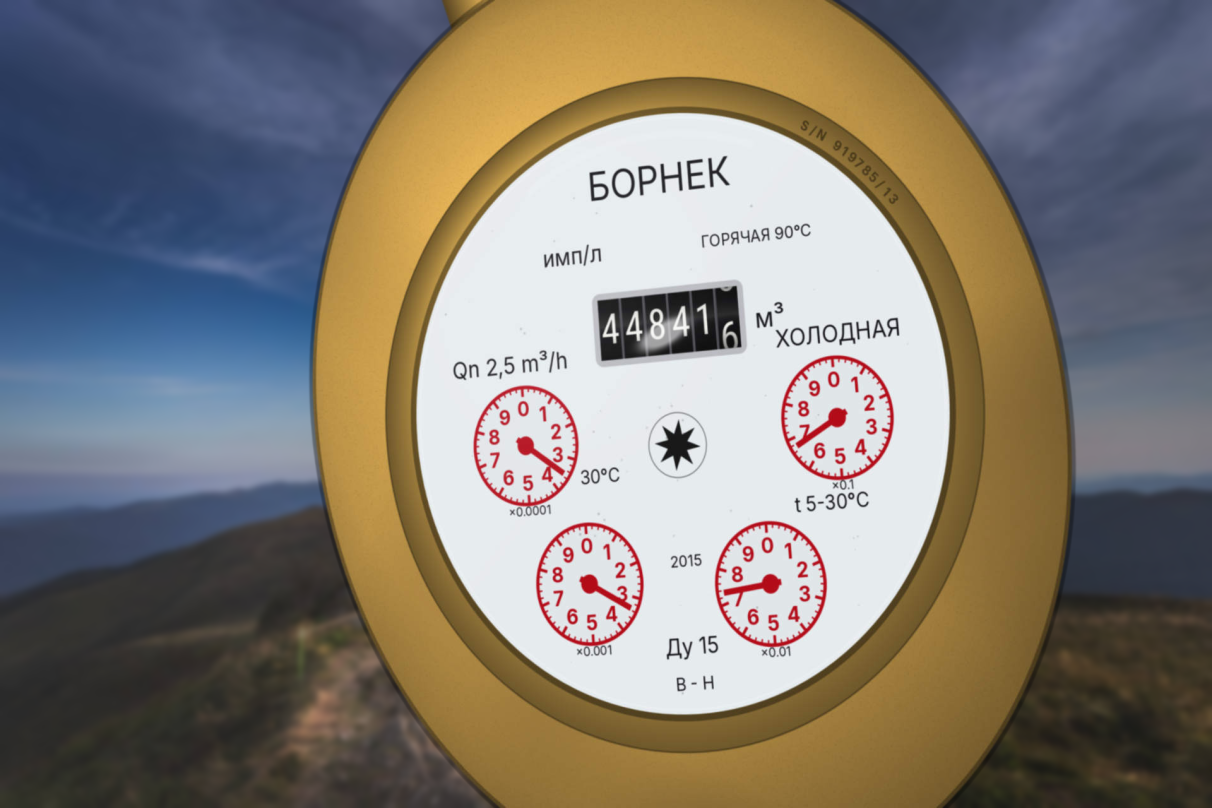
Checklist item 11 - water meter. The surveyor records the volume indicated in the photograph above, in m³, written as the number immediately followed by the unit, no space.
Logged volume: 448415.6733m³
